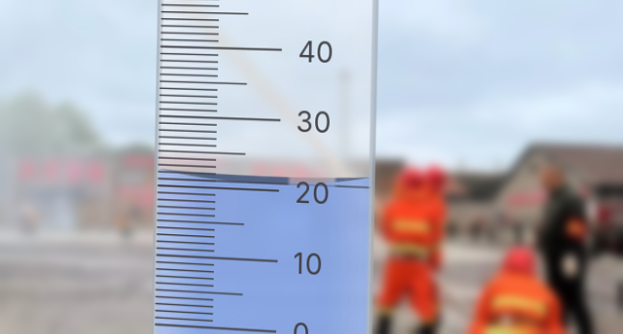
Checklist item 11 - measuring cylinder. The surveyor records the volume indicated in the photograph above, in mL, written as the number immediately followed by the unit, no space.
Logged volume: 21mL
